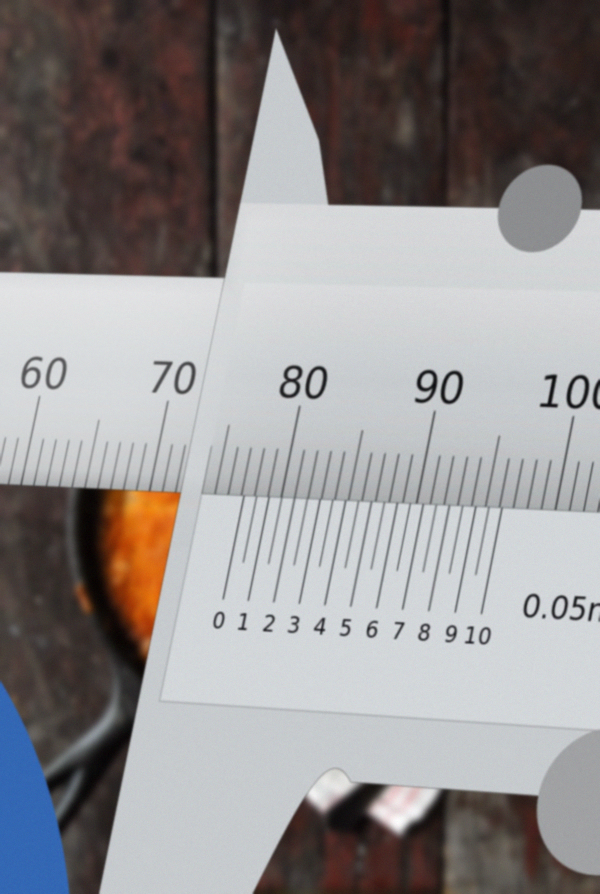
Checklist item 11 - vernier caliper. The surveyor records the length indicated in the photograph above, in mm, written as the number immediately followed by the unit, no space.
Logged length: 77.2mm
